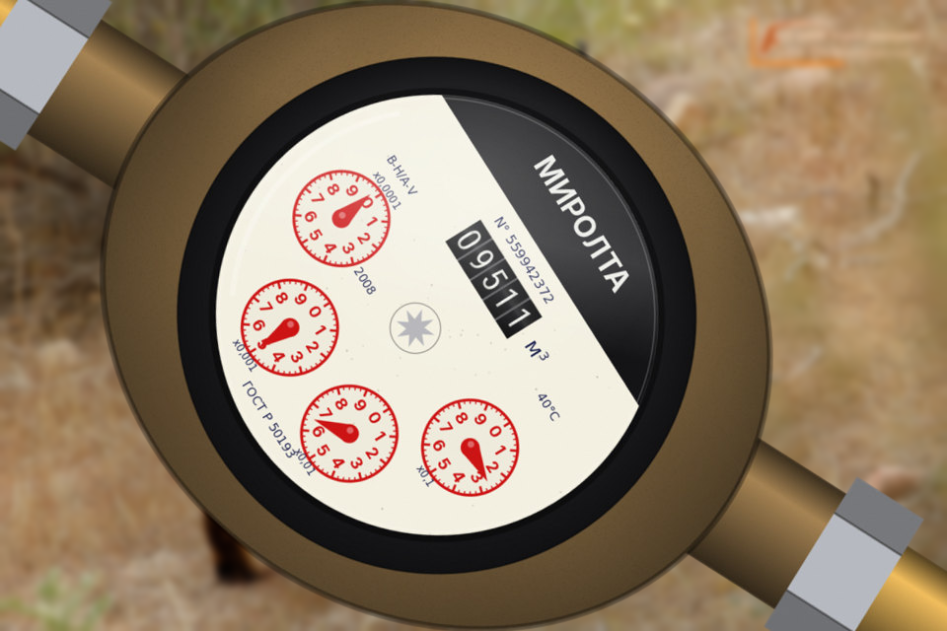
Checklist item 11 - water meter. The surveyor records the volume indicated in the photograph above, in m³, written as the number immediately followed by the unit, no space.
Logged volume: 9511.2649m³
